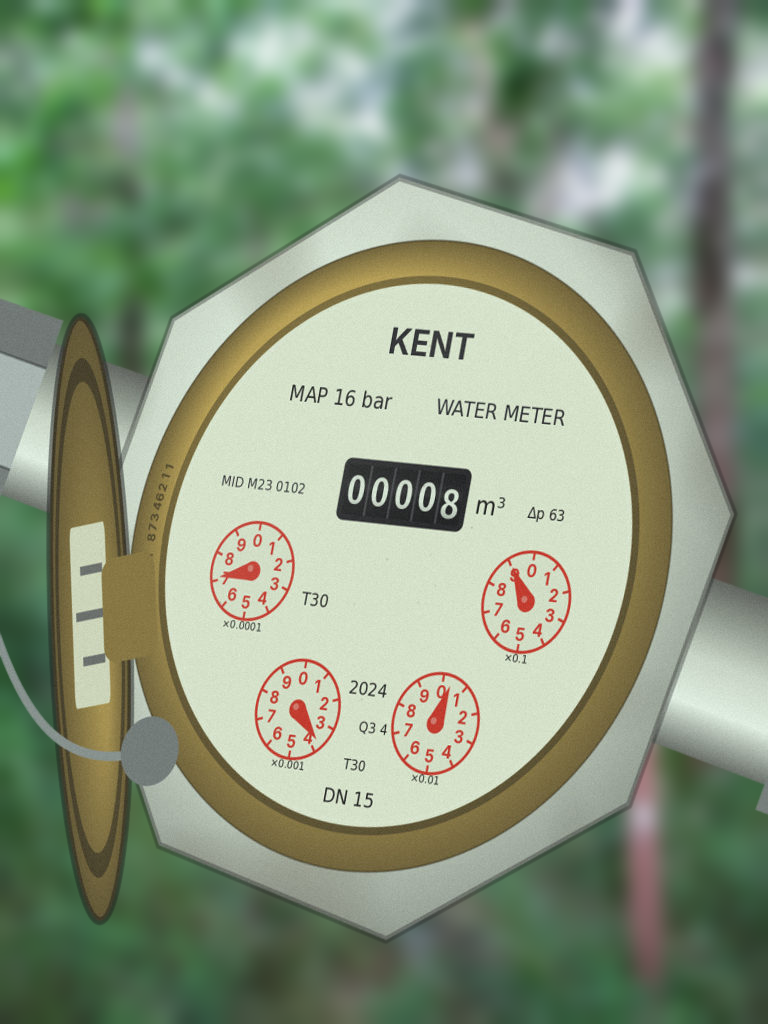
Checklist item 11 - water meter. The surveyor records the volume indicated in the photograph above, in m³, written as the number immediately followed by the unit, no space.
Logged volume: 7.9037m³
